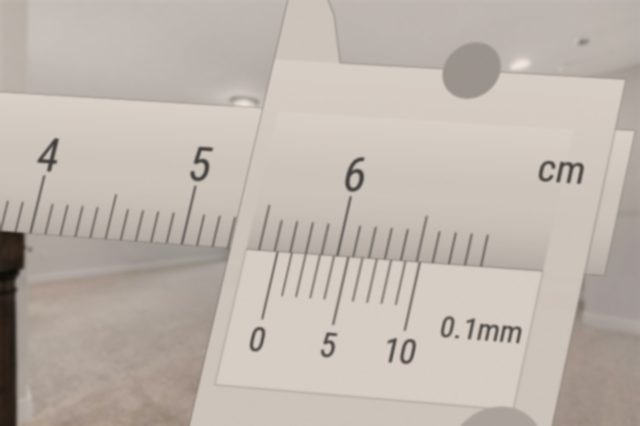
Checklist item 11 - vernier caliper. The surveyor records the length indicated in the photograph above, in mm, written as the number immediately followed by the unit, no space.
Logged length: 56.2mm
